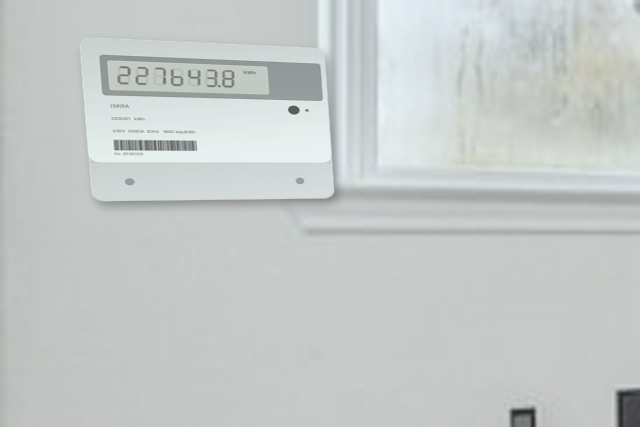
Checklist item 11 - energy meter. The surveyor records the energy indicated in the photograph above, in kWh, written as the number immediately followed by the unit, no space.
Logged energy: 227643.8kWh
